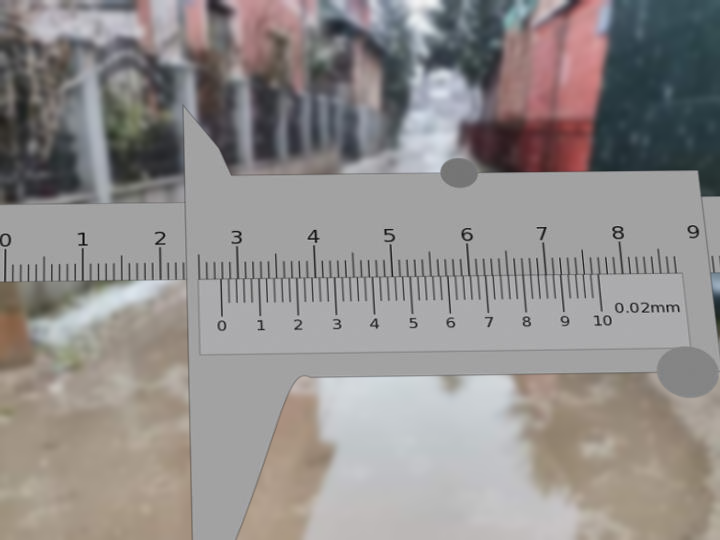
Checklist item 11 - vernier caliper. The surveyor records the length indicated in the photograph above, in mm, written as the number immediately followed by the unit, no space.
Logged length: 27.8mm
